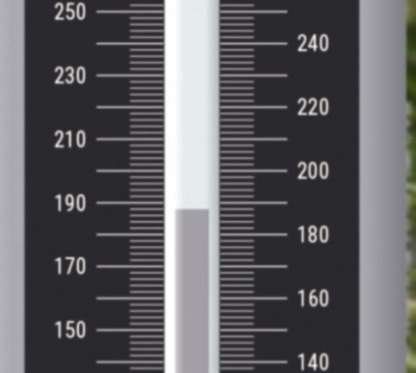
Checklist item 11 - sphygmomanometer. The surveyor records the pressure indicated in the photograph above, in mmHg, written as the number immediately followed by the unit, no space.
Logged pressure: 188mmHg
